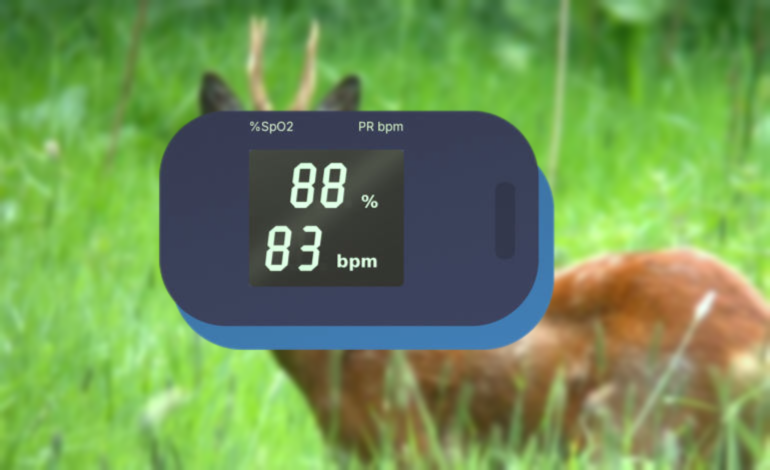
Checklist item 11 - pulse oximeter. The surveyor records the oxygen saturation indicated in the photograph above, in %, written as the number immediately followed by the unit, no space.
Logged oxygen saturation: 88%
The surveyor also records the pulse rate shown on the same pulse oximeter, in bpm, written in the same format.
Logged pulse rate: 83bpm
